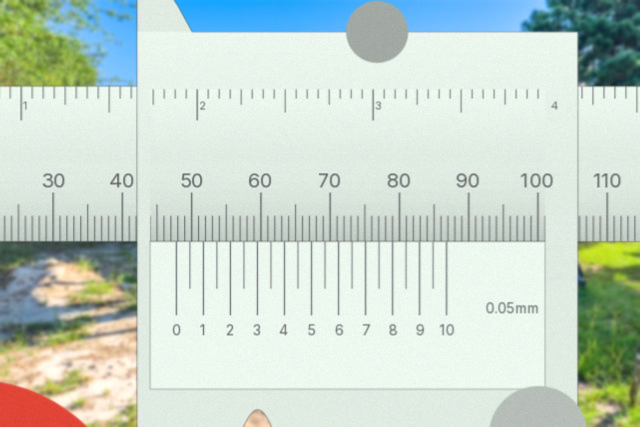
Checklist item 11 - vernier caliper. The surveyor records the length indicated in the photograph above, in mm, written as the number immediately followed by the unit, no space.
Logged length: 47.8mm
